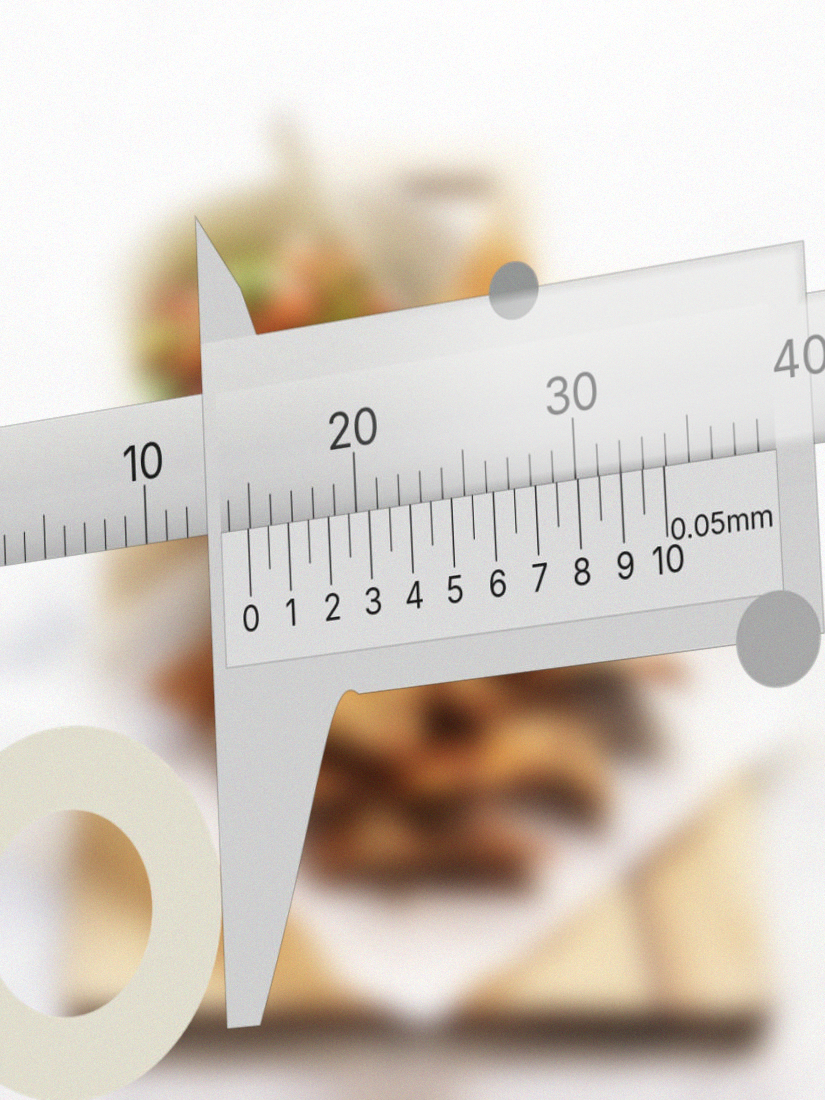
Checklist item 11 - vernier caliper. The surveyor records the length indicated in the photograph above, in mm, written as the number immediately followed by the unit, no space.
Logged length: 14.9mm
